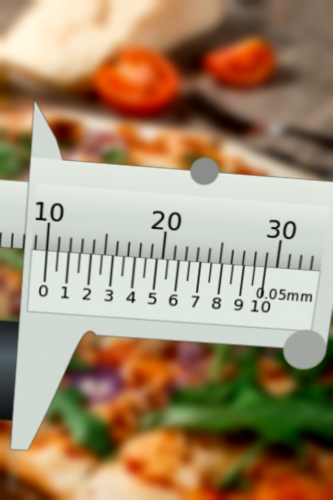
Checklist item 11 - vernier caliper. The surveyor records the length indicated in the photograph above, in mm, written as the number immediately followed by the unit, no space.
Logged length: 10.0mm
